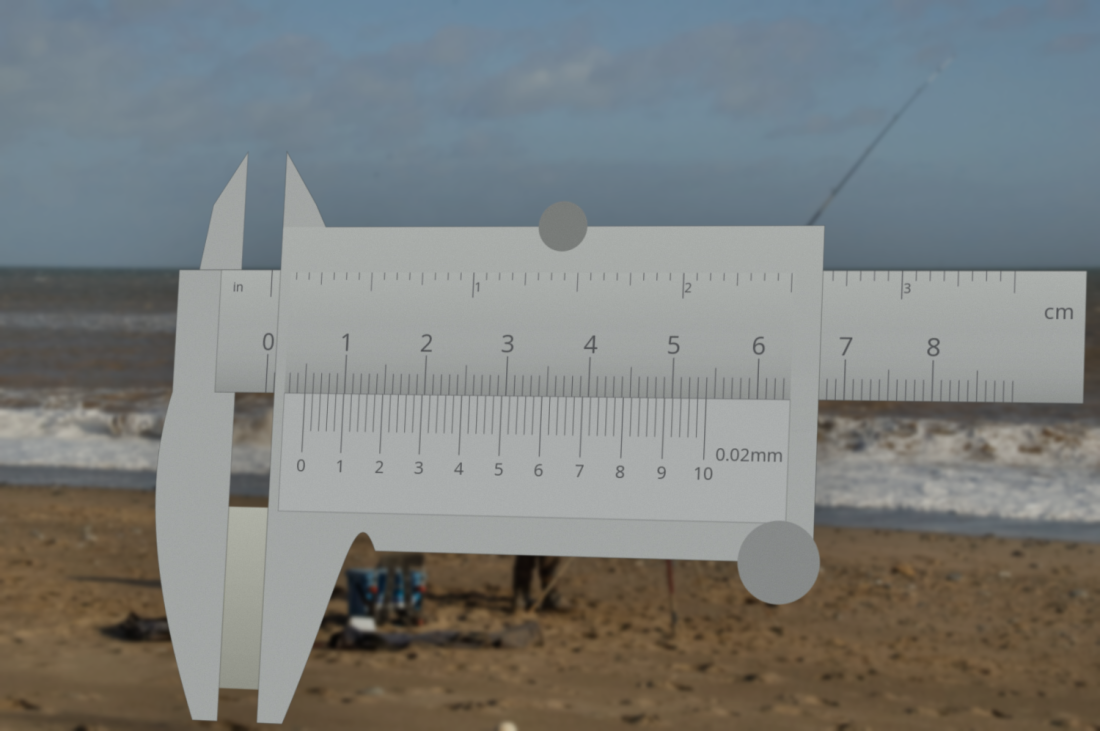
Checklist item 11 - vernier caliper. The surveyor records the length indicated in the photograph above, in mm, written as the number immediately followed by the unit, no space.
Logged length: 5.0mm
